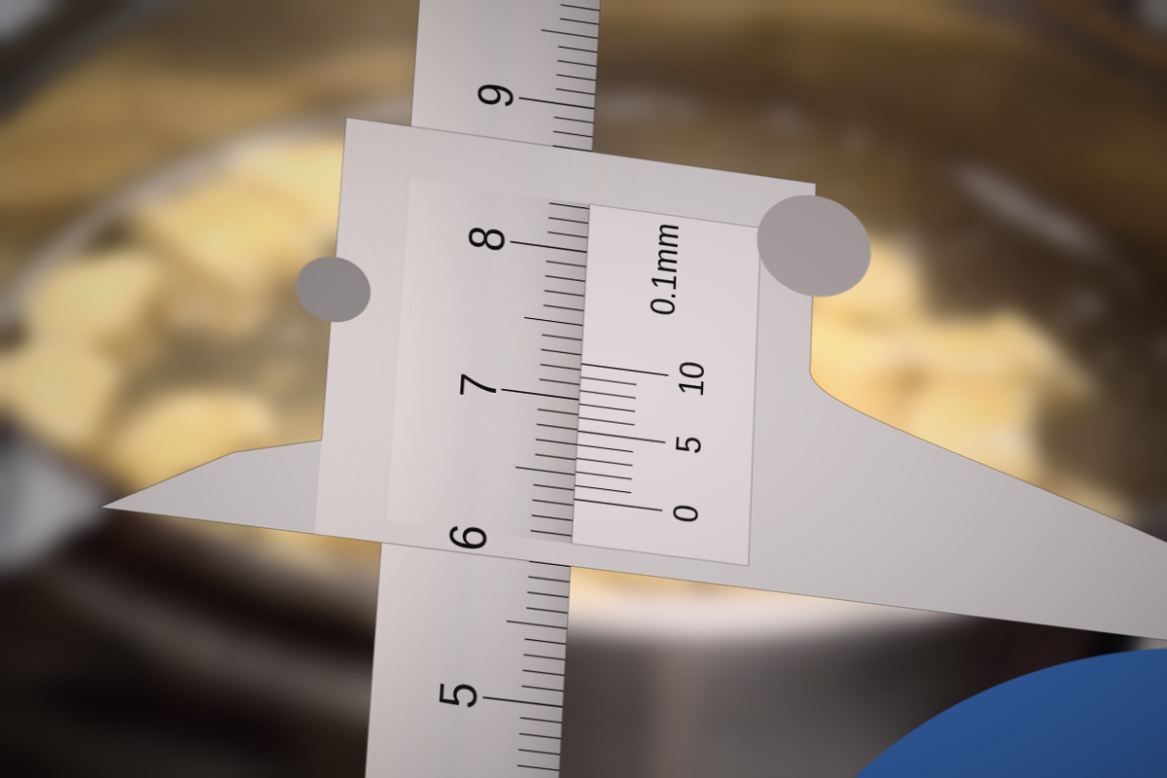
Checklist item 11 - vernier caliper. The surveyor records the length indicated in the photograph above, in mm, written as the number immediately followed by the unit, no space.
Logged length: 63.4mm
